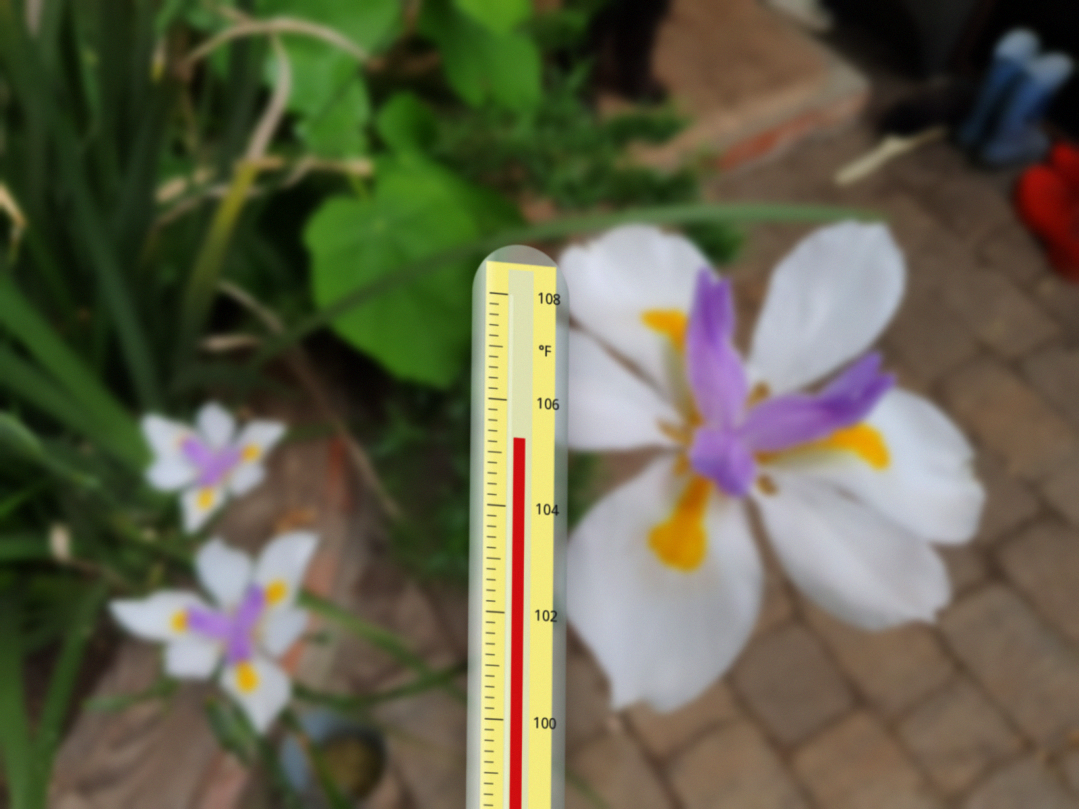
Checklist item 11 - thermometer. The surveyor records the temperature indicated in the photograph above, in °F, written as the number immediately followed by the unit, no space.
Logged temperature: 105.3°F
